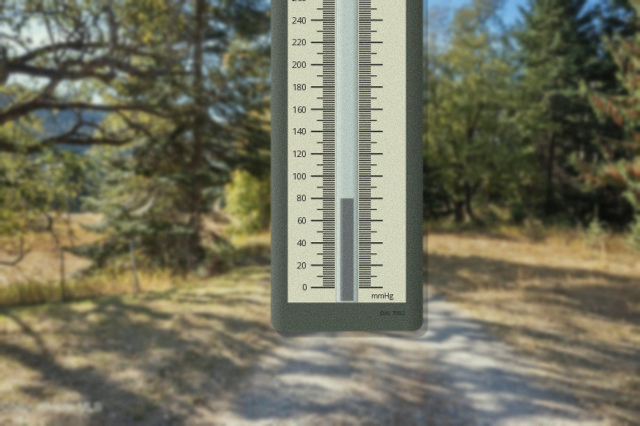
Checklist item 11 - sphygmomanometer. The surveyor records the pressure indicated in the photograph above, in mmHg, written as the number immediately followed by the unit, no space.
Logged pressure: 80mmHg
